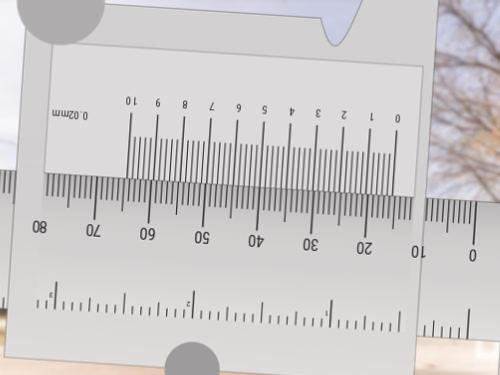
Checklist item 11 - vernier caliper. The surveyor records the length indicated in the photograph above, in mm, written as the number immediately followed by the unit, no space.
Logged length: 15.5mm
